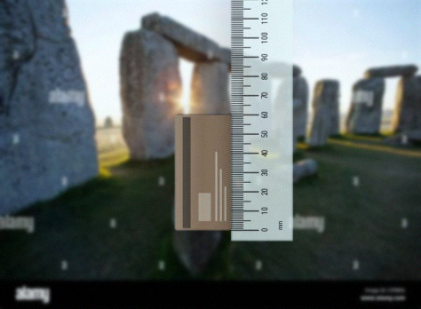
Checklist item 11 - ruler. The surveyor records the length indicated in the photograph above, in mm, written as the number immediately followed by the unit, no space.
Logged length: 60mm
